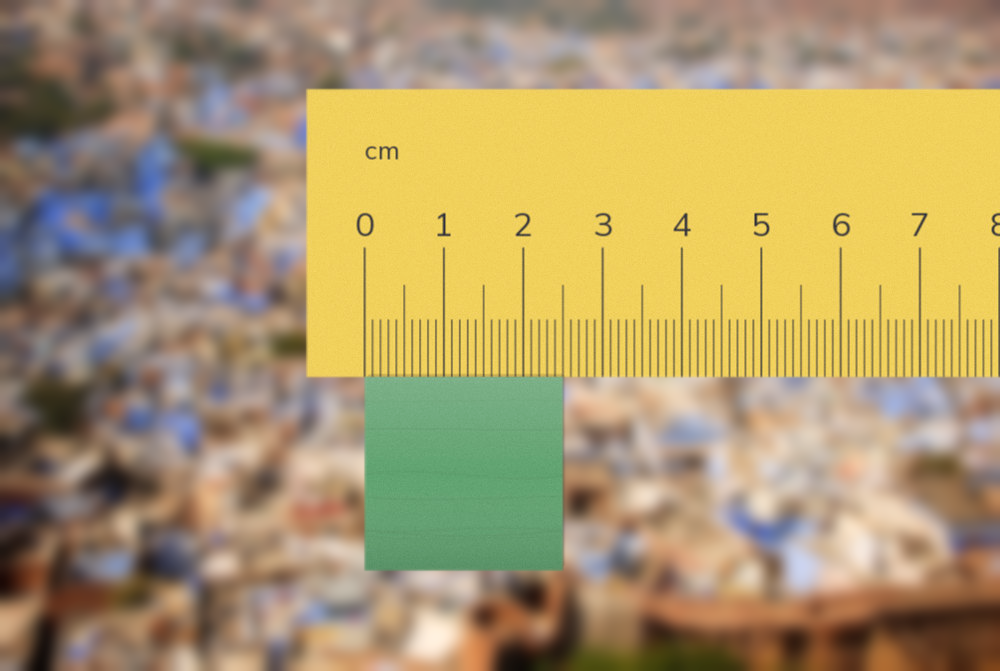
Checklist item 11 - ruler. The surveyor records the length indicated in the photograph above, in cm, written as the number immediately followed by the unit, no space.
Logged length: 2.5cm
